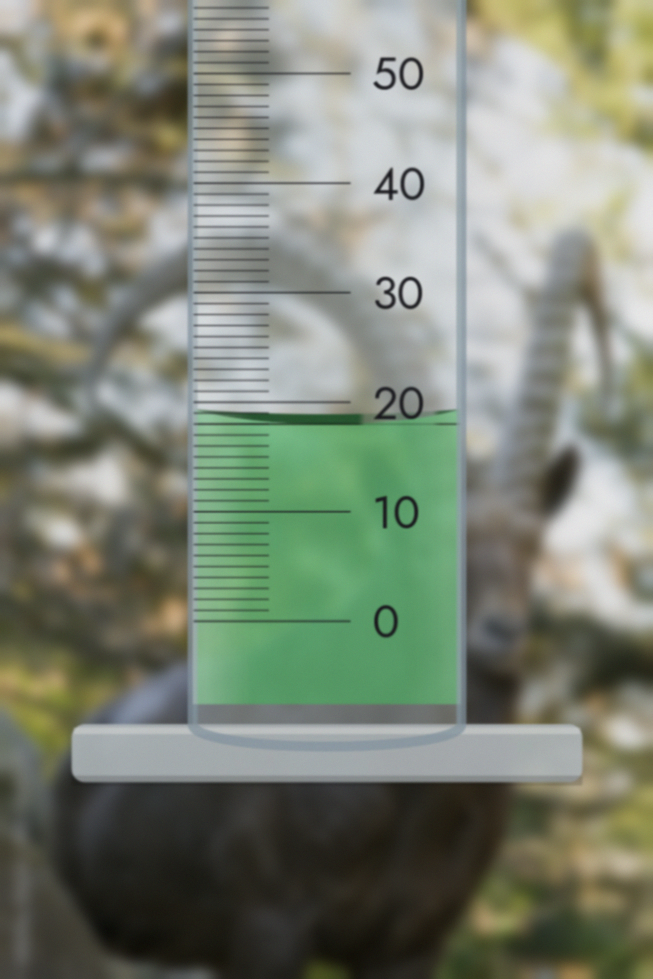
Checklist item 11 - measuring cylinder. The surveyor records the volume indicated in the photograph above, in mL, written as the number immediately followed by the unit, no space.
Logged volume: 18mL
